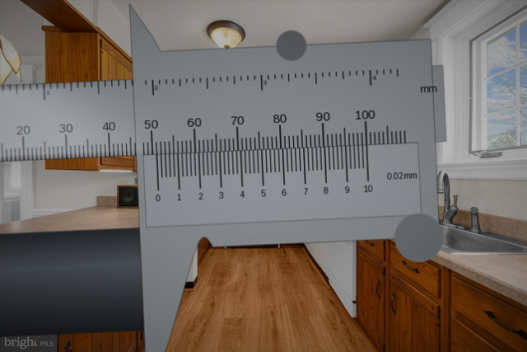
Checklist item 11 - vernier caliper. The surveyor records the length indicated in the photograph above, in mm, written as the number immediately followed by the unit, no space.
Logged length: 51.0mm
